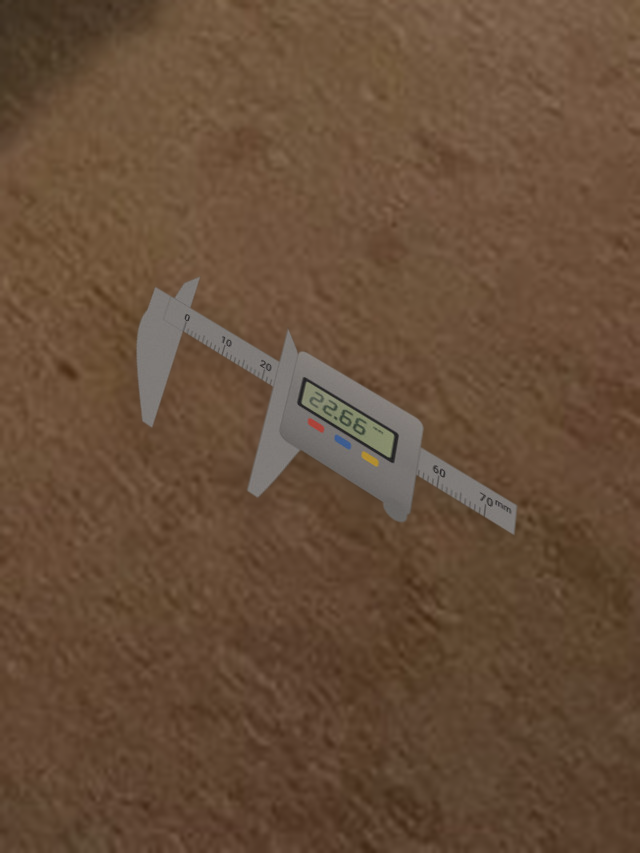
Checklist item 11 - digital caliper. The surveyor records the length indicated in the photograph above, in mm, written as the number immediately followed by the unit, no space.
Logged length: 22.66mm
